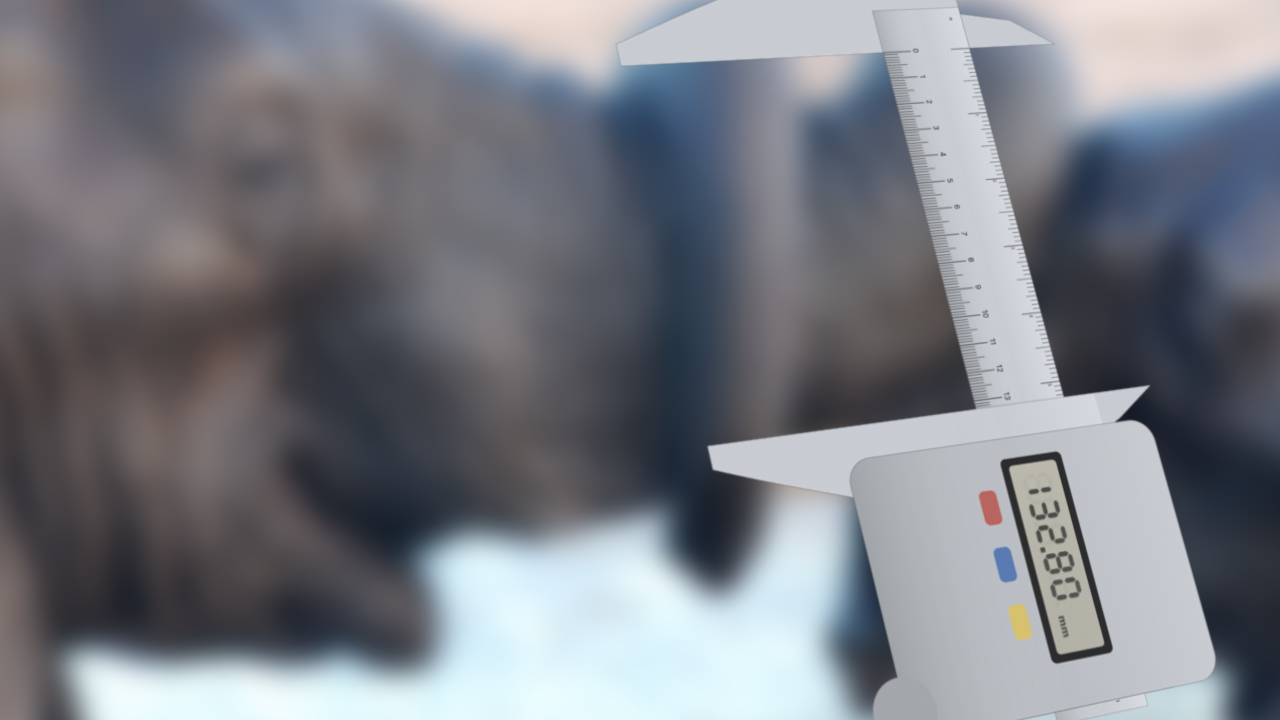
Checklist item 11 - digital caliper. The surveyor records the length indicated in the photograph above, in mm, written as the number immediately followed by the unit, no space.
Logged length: 132.80mm
